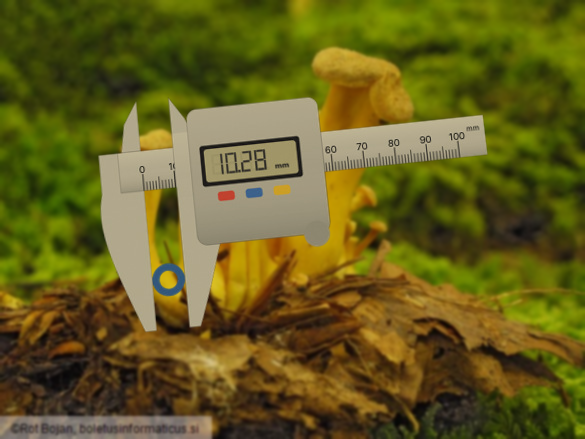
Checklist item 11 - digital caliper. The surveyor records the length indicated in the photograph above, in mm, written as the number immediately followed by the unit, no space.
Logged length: 10.28mm
